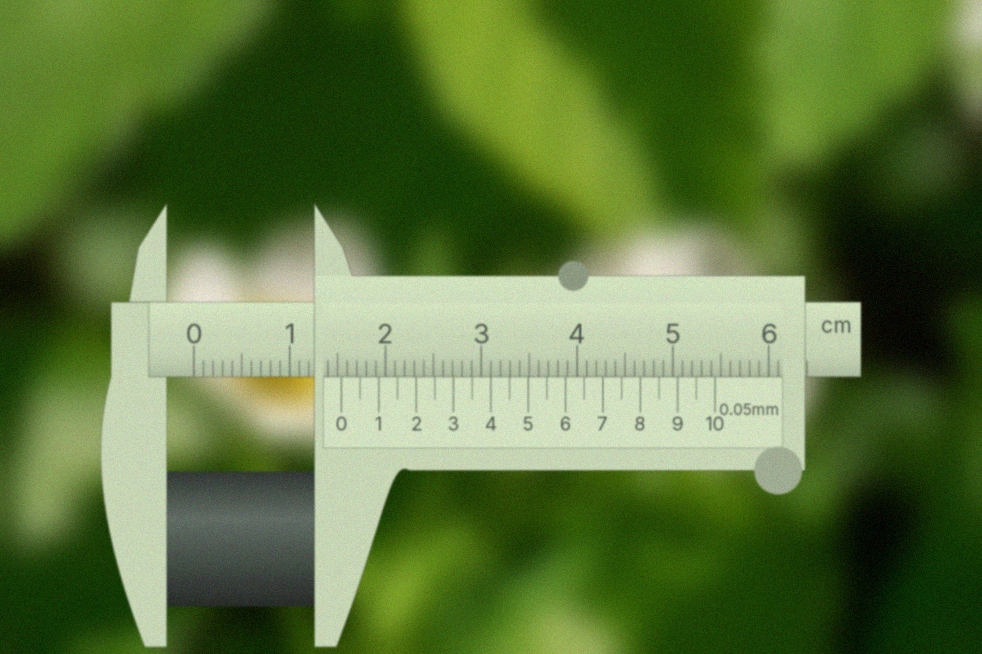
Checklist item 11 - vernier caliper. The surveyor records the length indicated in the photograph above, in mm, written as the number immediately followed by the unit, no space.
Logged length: 15.4mm
